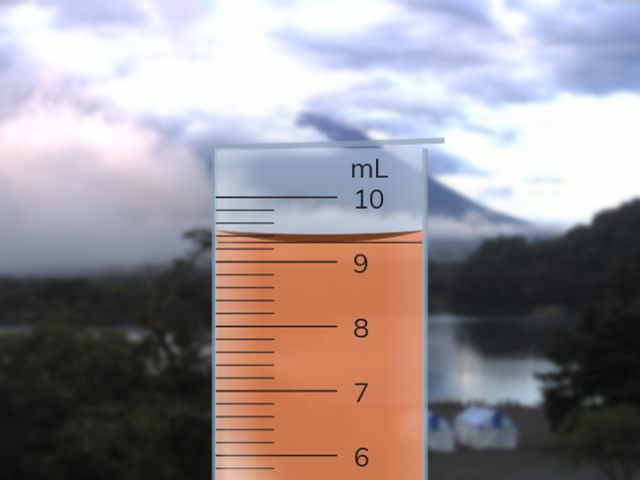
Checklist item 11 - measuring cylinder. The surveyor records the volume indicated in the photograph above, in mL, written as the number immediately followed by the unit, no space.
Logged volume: 9.3mL
